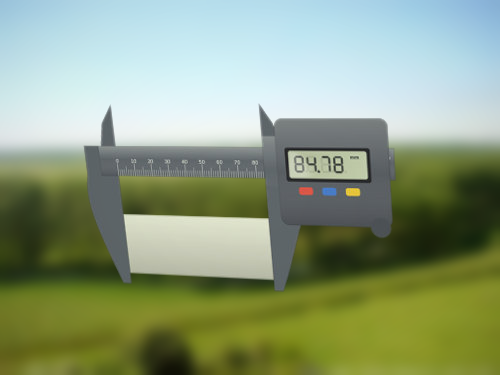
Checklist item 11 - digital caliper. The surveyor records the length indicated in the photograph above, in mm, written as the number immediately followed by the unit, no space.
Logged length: 84.78mm
